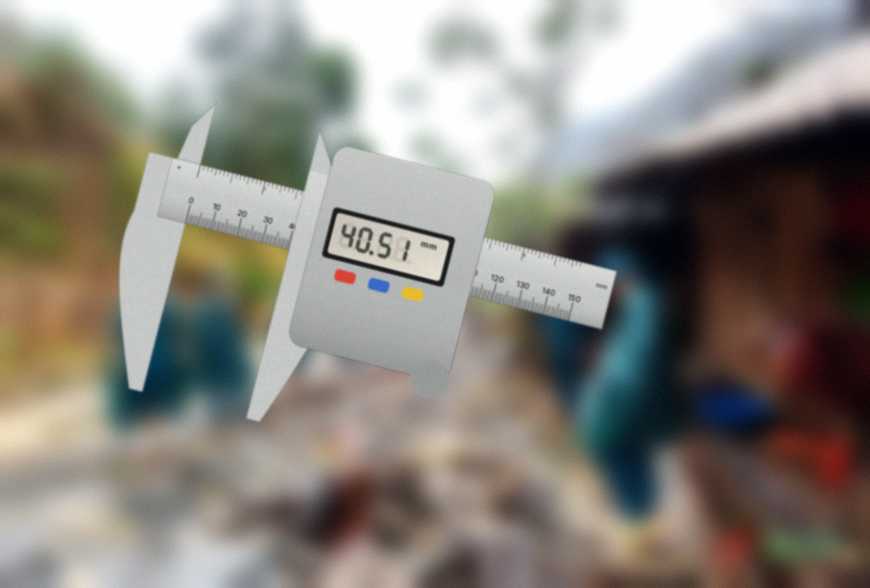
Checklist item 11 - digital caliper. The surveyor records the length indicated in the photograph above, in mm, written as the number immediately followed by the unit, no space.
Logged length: 40.51mm
